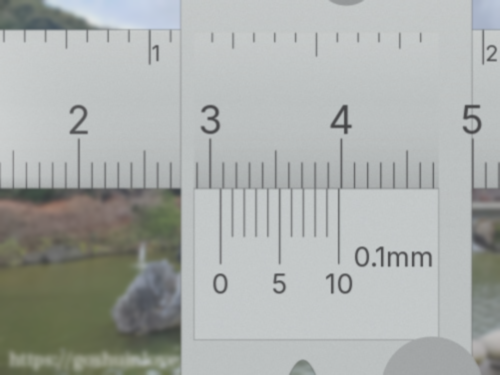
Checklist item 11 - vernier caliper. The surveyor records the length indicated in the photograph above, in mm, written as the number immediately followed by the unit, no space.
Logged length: 30.8mm
